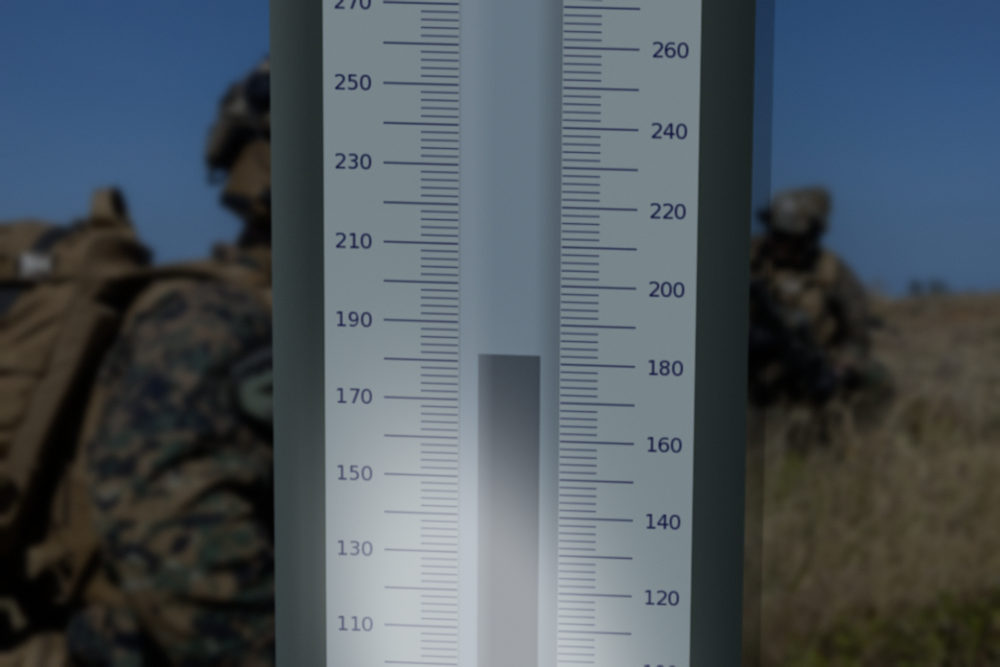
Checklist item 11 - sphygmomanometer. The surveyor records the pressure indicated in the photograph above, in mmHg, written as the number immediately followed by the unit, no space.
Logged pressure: 182mmHg
